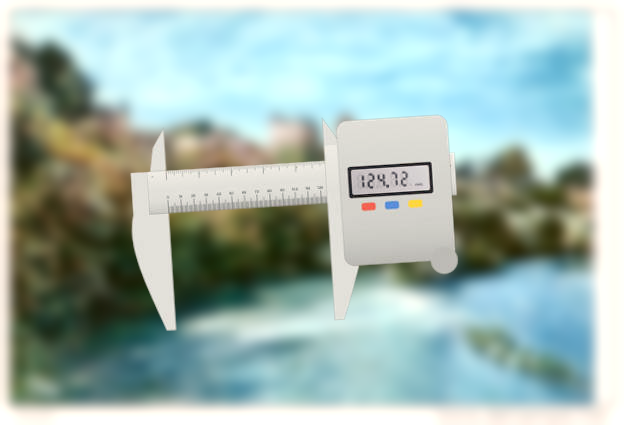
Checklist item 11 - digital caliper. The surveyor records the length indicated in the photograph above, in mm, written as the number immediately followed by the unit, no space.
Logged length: 124.72mm
